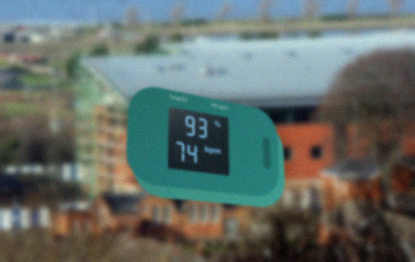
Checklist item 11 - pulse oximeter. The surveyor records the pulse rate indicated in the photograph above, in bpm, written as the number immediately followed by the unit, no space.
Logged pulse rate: 74bpm
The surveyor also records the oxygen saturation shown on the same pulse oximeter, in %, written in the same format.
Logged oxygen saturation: 93%
